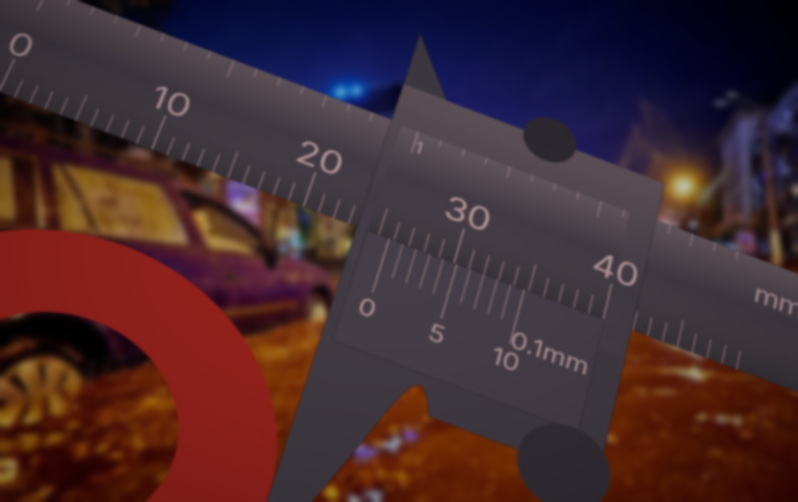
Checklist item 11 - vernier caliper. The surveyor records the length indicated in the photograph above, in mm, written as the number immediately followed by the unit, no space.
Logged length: 25.7mm
